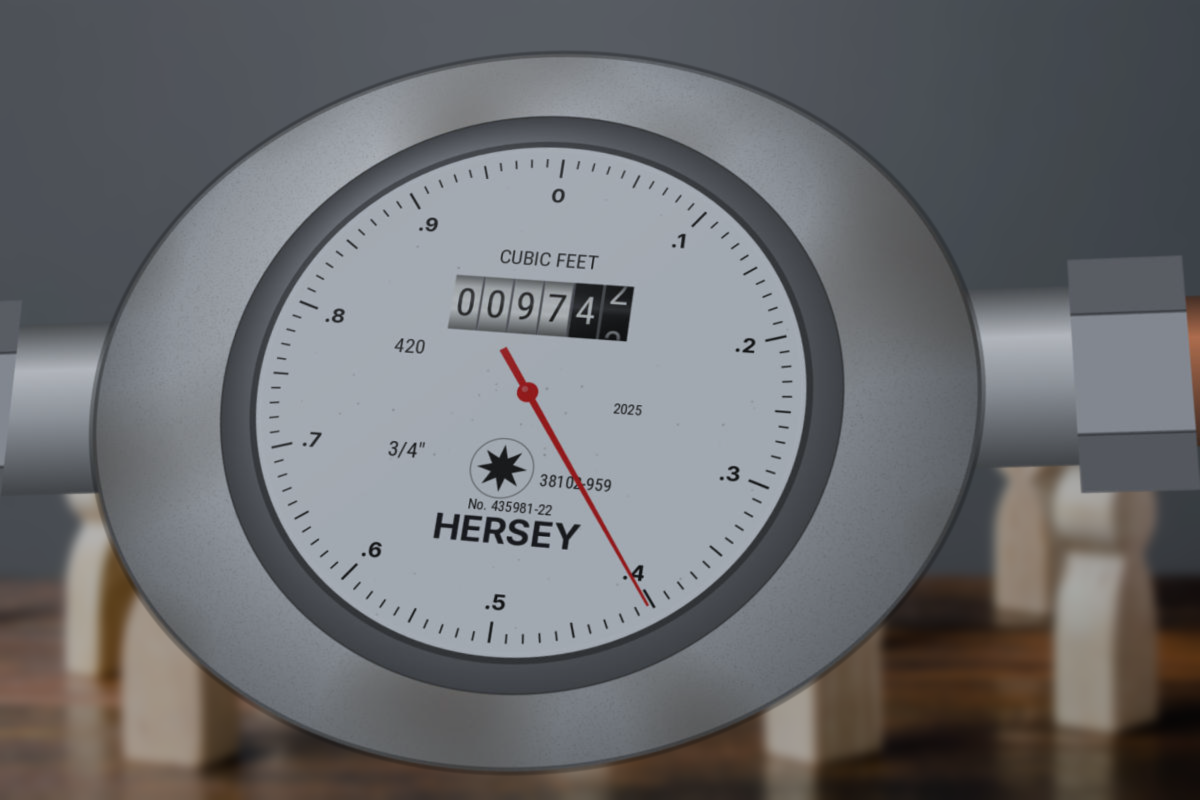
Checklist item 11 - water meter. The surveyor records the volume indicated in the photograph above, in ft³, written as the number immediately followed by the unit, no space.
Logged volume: 9742.40ft³
